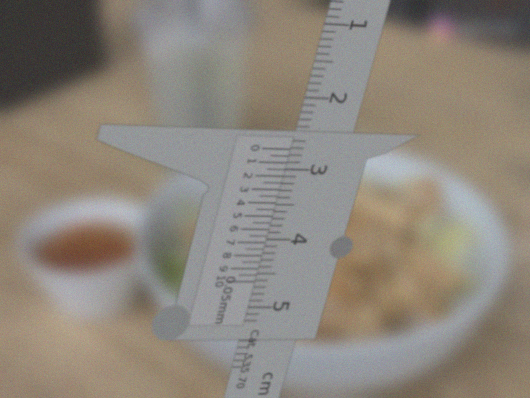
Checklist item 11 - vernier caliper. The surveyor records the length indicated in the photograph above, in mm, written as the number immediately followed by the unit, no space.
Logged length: 27.2mm
